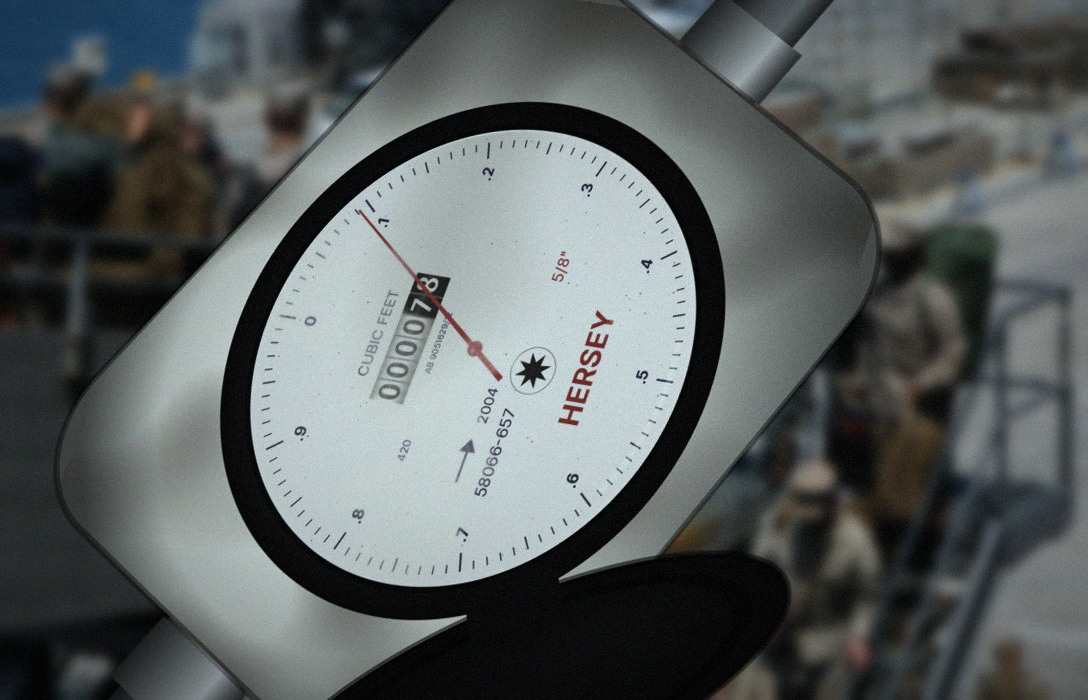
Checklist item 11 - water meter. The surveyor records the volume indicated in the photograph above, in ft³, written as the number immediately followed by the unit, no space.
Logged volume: 78.09ft³
